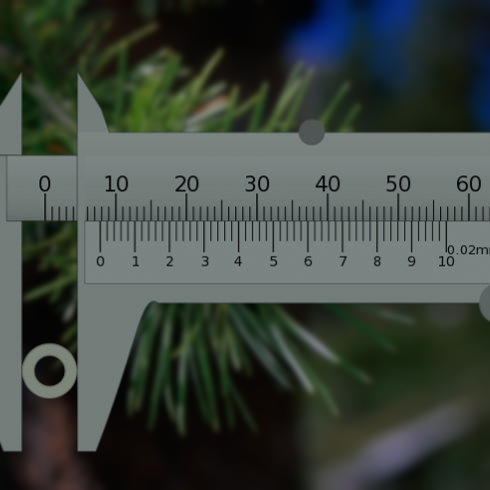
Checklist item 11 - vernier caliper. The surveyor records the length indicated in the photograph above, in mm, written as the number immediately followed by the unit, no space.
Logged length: 7.8mm
